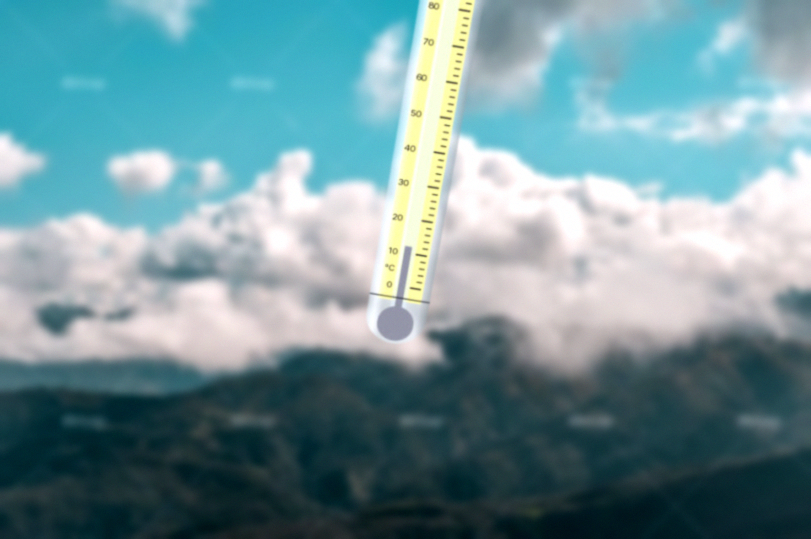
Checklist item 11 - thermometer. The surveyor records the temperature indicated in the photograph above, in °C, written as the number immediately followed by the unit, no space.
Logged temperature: 12°C
